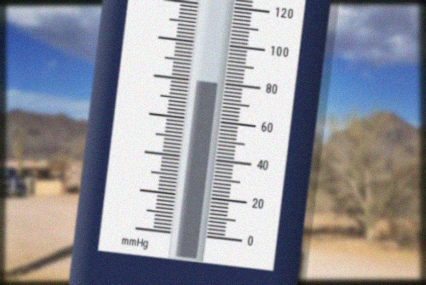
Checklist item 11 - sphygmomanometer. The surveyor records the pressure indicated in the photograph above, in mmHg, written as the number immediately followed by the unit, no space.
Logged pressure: 80mmHg
